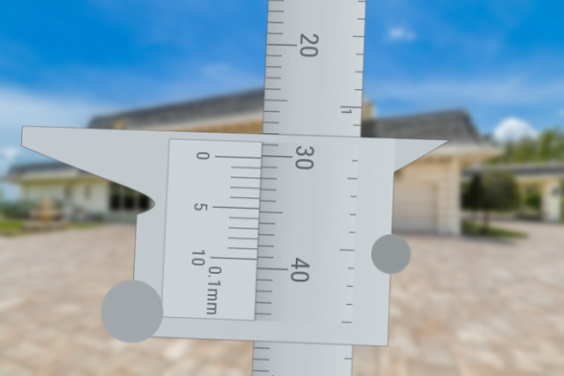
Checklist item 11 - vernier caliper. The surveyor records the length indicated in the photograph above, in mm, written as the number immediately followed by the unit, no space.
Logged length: 30.2mm
